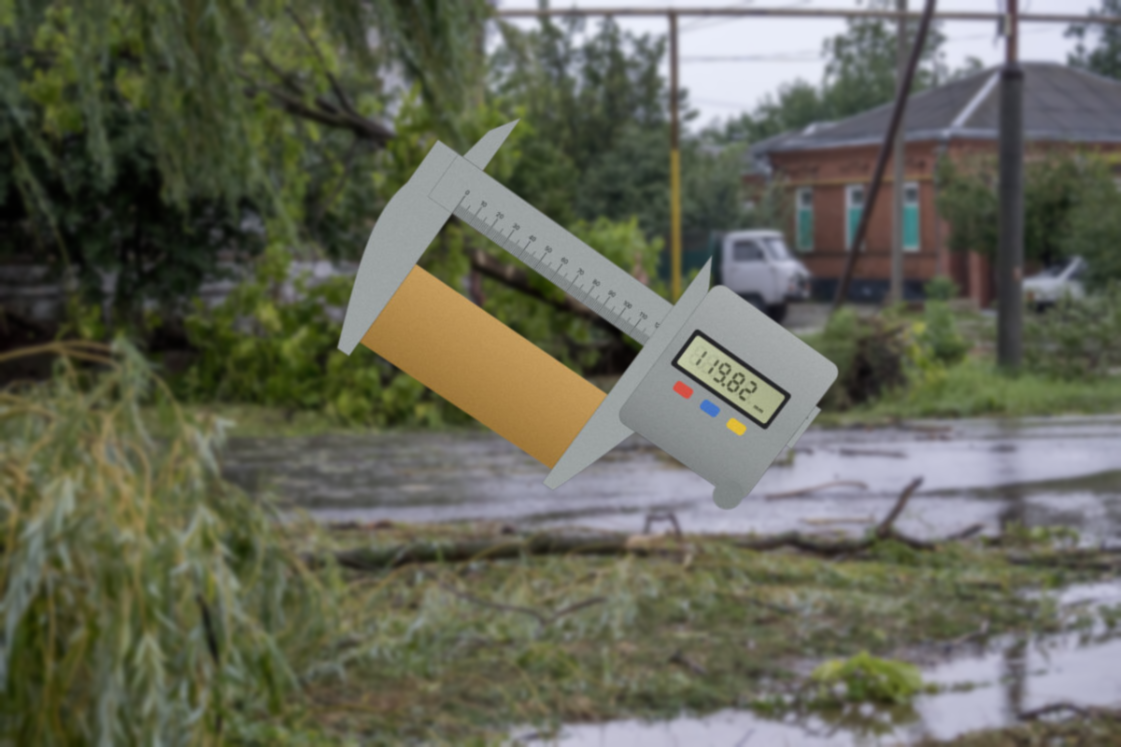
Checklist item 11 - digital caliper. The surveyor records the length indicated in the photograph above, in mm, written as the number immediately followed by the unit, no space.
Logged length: 119.82mm
